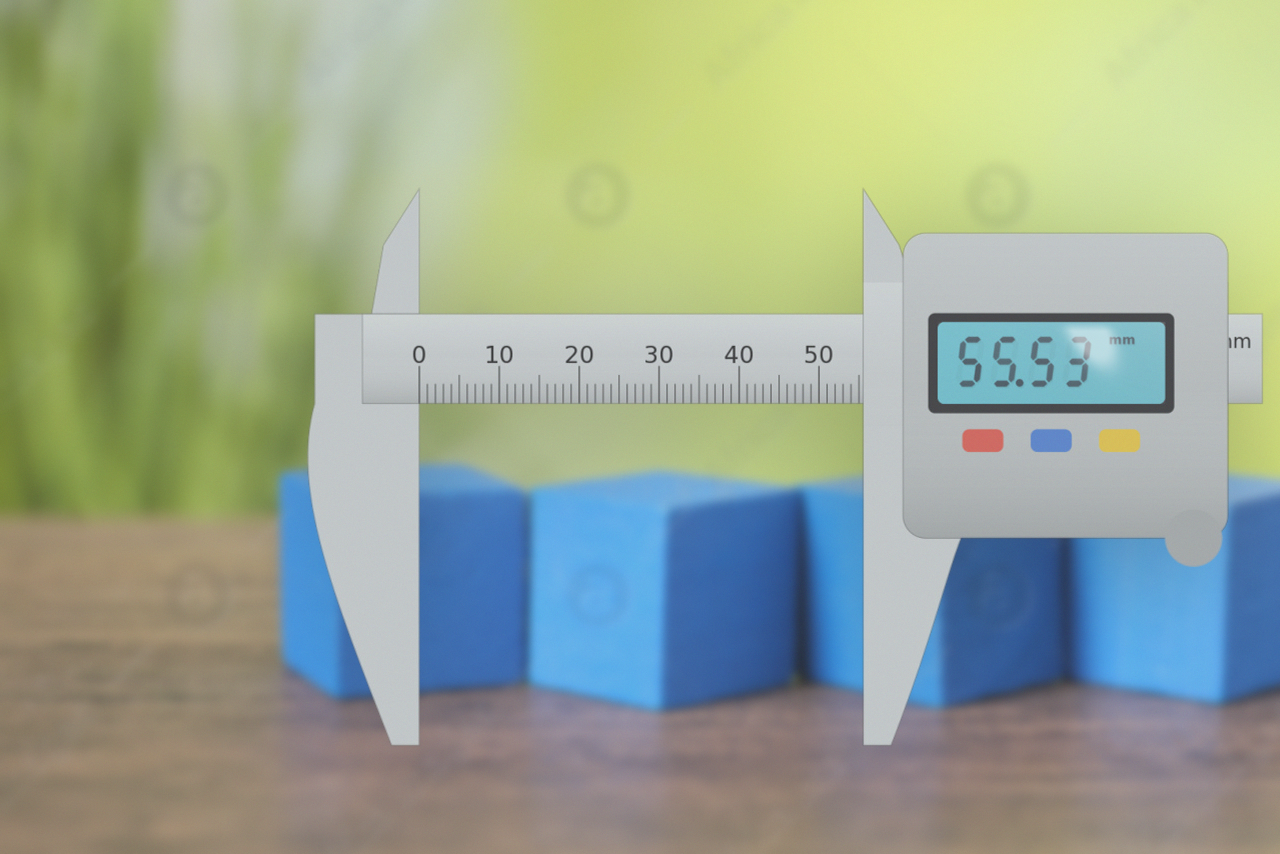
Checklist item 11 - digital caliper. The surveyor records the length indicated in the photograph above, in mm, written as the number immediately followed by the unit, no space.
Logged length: 55.53mm
